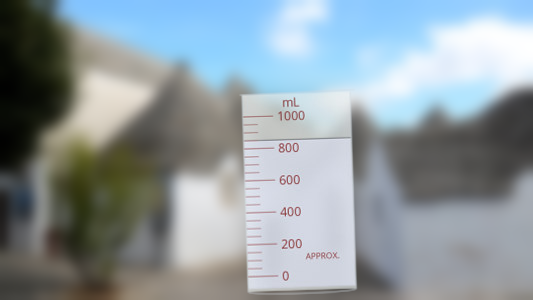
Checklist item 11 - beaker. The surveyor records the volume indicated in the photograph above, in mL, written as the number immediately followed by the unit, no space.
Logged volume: 850mL
